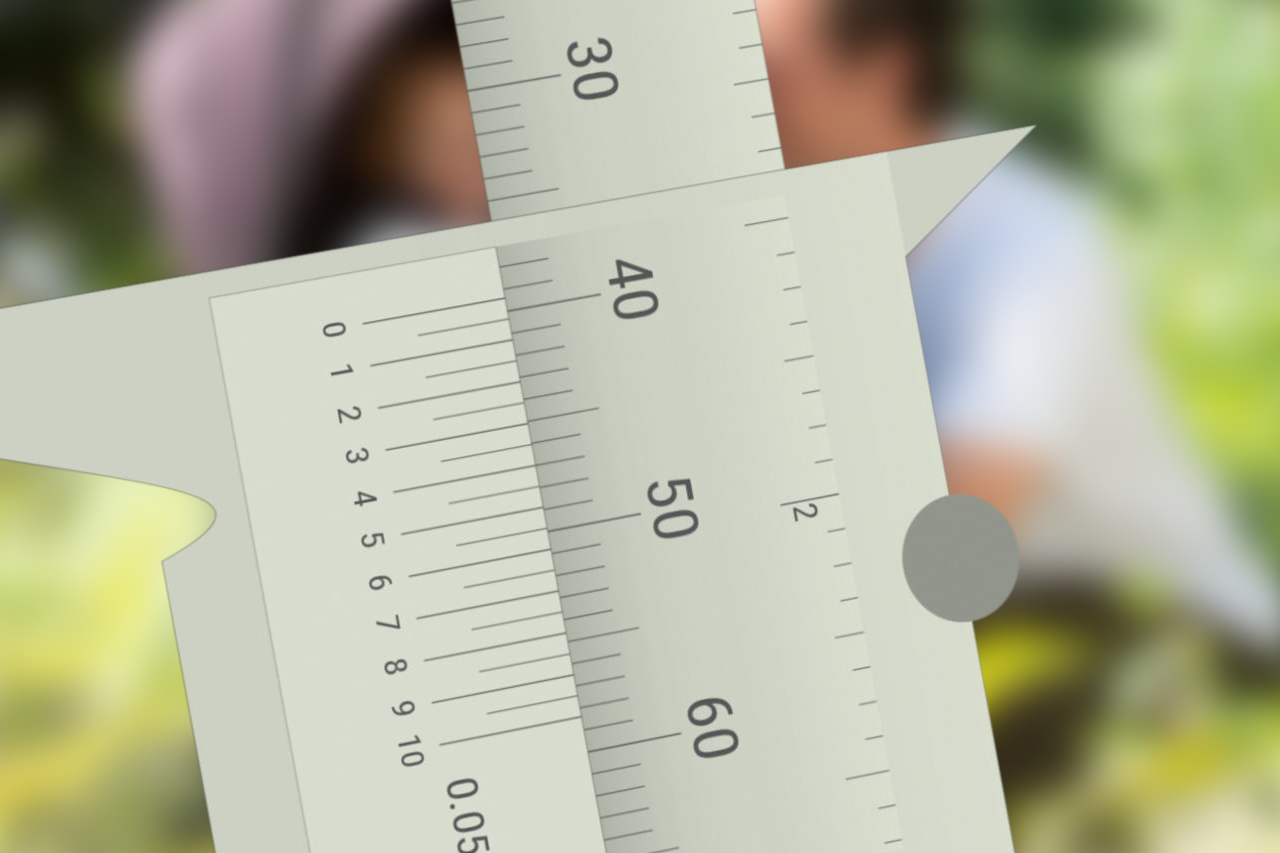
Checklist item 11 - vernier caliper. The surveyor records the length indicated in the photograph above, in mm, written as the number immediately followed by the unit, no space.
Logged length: 39.4mm
